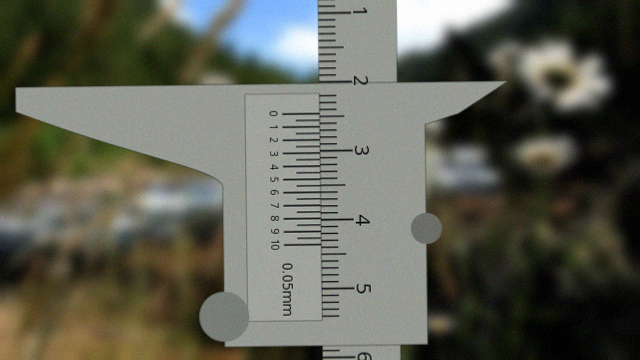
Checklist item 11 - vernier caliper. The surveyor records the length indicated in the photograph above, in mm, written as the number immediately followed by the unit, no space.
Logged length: 24.6mm
